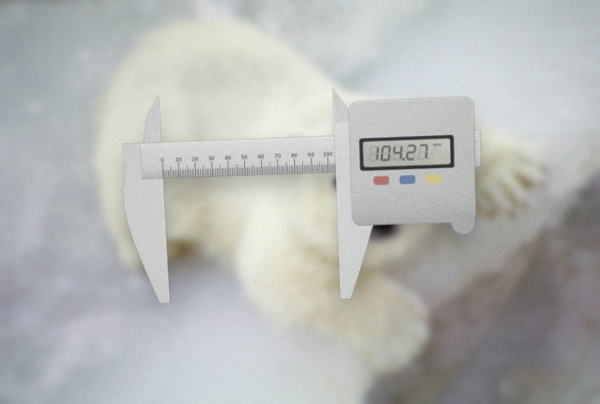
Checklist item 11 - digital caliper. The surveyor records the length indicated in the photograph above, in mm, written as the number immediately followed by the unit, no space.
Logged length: 104.27mm
